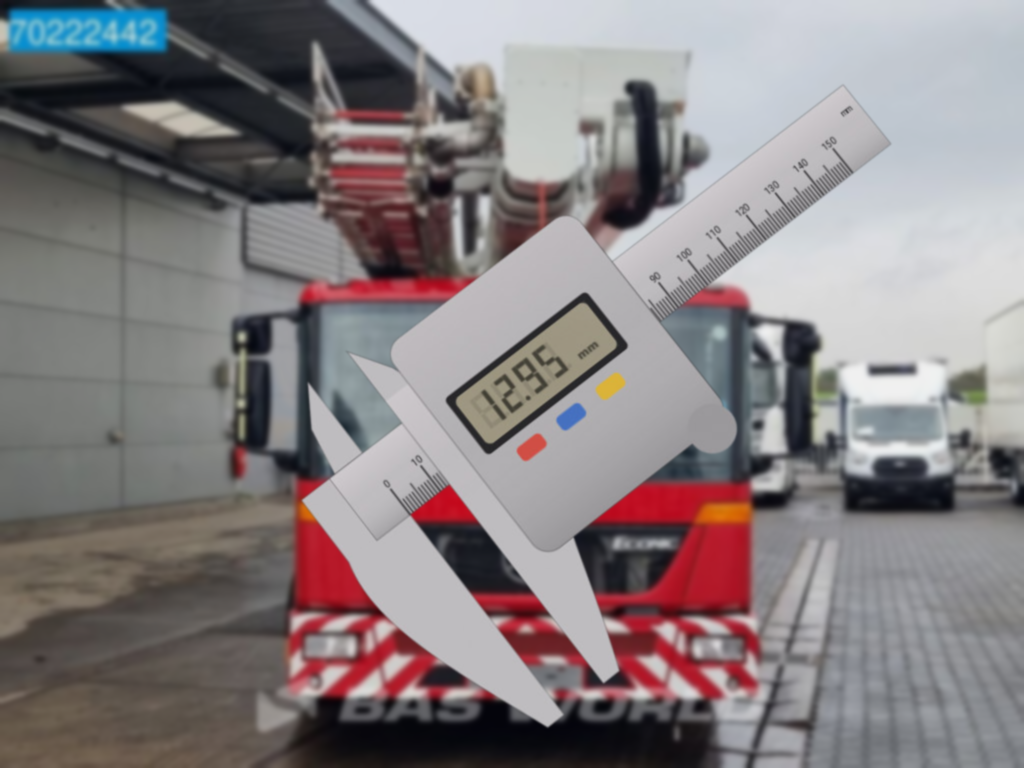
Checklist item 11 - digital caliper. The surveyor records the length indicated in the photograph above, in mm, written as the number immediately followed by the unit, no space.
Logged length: 12.95mm
